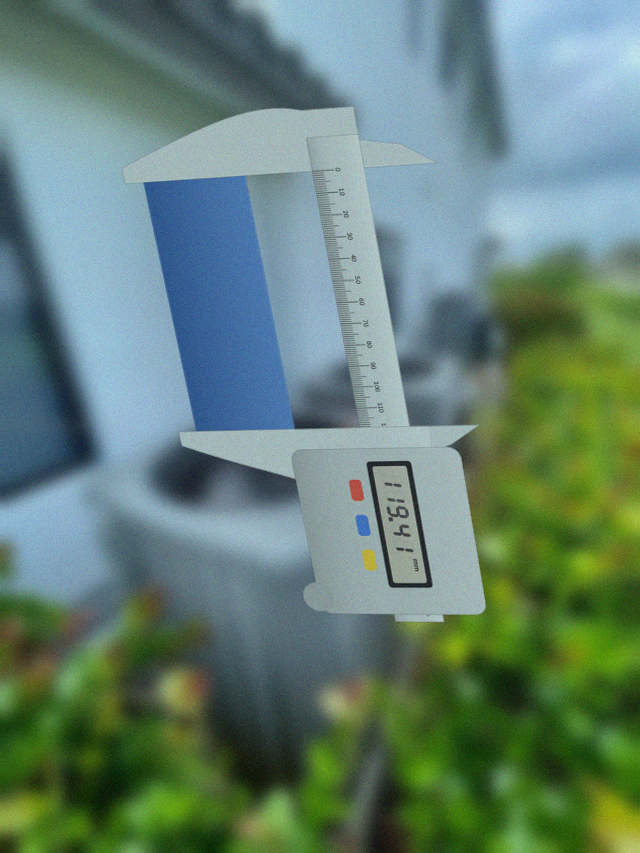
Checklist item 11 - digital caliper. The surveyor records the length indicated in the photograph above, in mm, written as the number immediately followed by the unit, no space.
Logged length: 119.41mm
